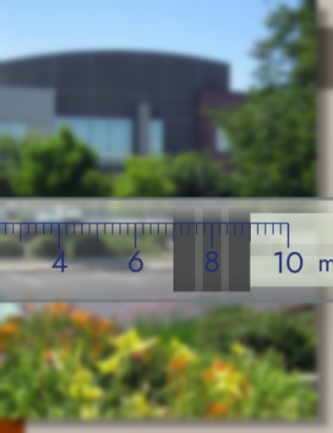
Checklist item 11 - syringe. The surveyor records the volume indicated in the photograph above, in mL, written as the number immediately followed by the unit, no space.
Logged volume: 7mL
